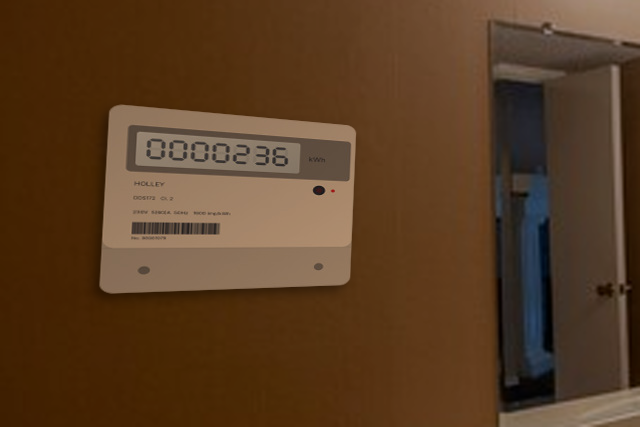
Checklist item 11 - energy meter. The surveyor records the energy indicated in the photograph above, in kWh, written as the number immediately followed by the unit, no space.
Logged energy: 236kWh
